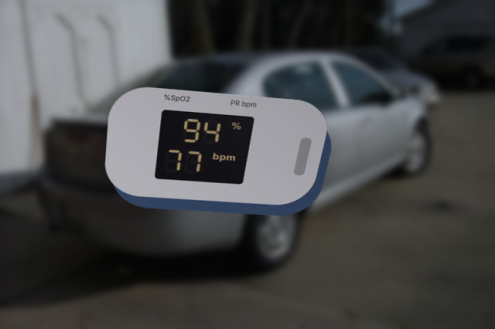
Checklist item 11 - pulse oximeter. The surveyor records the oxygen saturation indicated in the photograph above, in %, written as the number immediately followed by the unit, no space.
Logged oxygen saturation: 94%
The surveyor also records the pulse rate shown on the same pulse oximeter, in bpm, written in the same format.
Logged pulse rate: 77bpm
